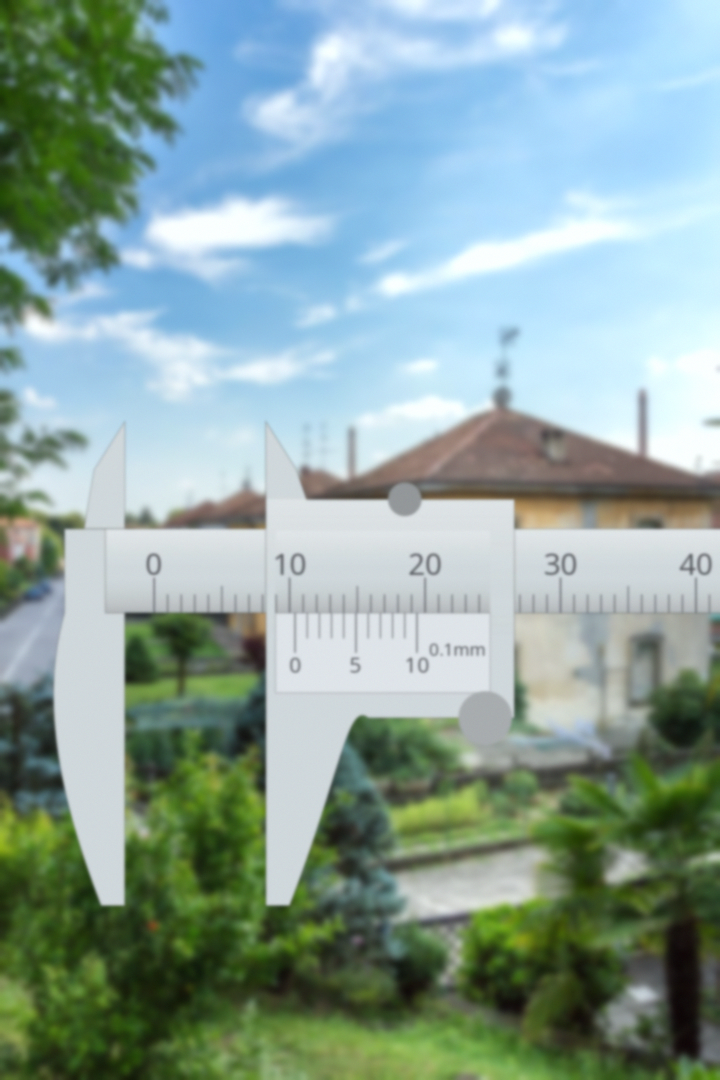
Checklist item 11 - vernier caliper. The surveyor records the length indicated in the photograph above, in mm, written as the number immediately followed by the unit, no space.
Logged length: 10.4mm
